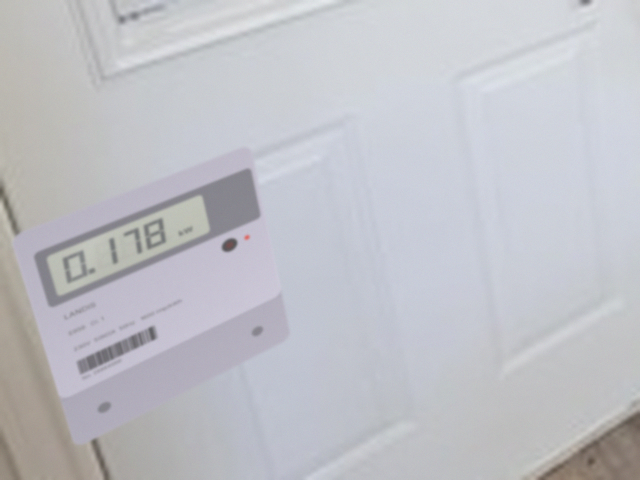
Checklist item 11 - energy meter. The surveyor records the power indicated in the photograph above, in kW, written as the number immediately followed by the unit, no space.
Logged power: 0.178kW
